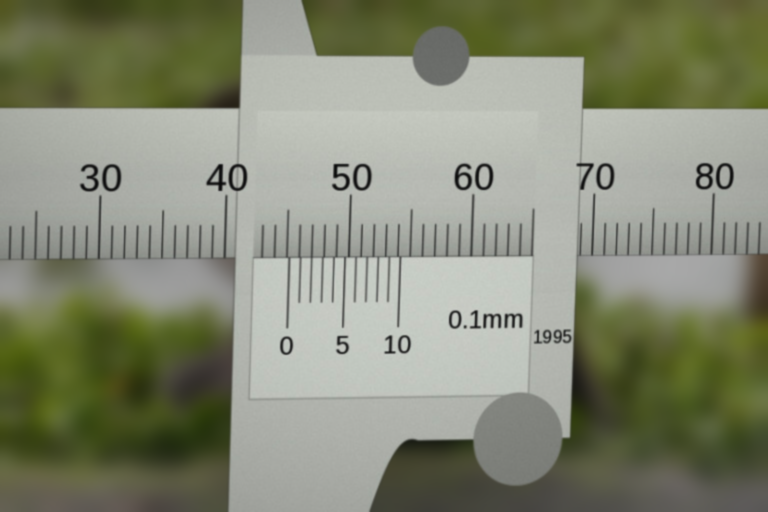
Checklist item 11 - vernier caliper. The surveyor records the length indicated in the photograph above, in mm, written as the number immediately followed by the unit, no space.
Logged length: 45.2mm
